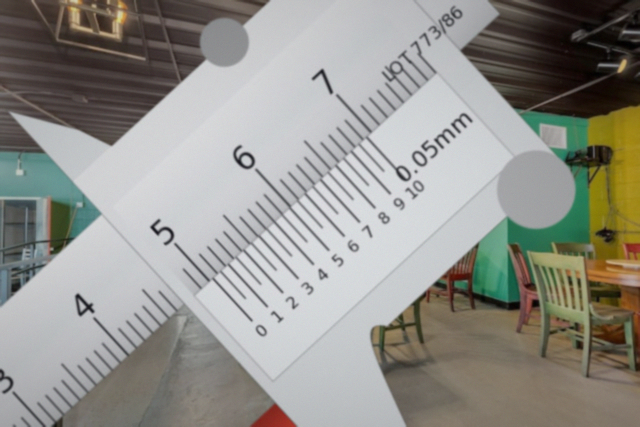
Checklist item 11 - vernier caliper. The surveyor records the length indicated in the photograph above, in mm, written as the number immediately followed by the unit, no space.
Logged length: 50.4mm
